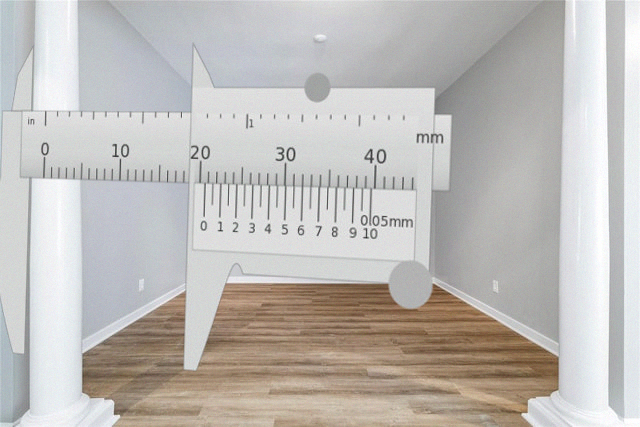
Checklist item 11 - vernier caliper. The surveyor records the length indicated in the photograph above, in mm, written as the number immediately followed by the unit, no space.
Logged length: 20.6mm
